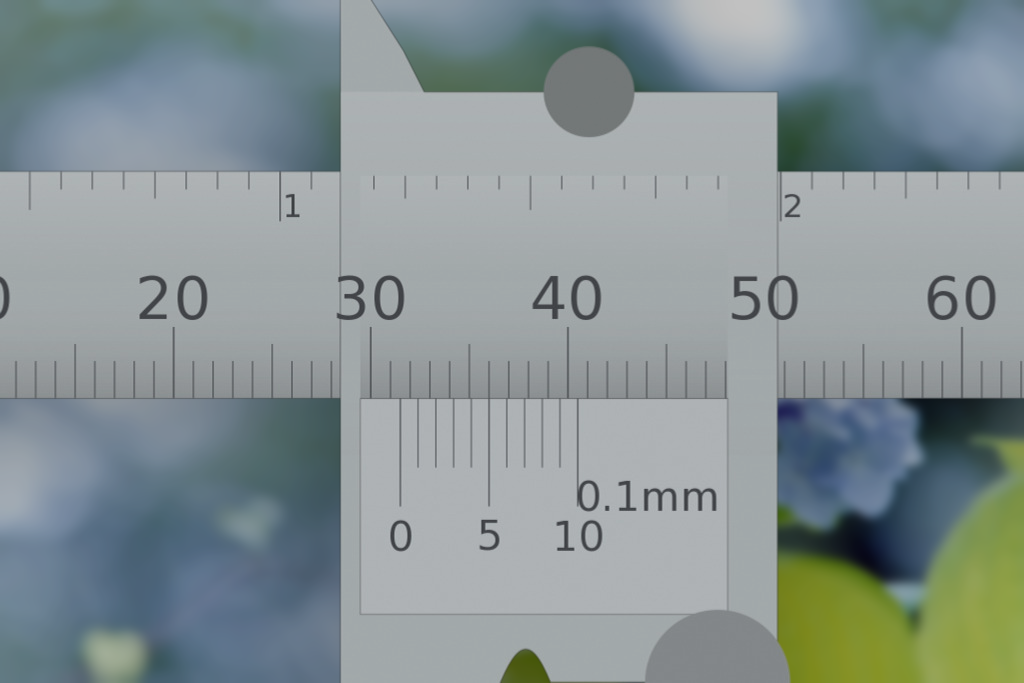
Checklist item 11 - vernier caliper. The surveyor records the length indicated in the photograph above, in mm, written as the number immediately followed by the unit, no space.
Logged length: 31.5mm
